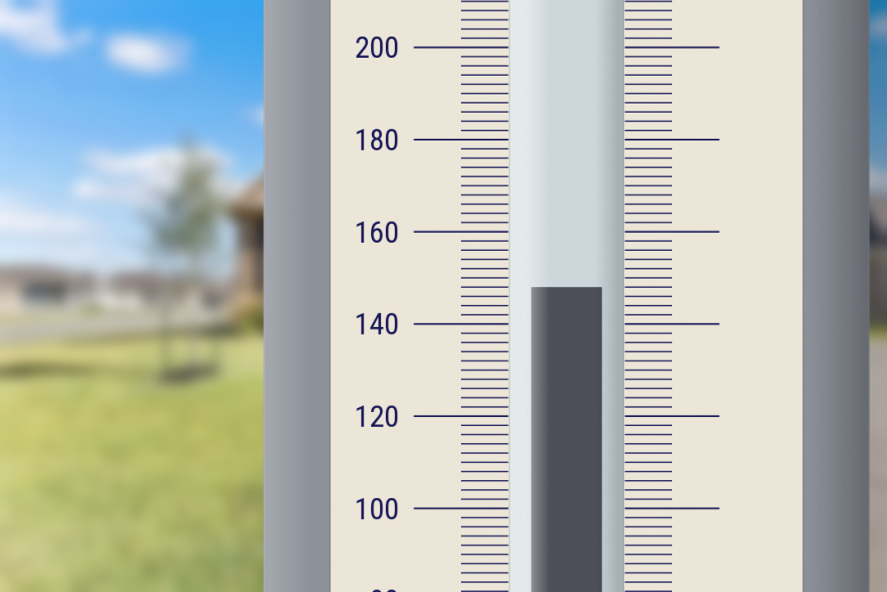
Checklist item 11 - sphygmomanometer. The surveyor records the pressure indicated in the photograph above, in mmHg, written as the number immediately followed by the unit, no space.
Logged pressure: 148mmHg
